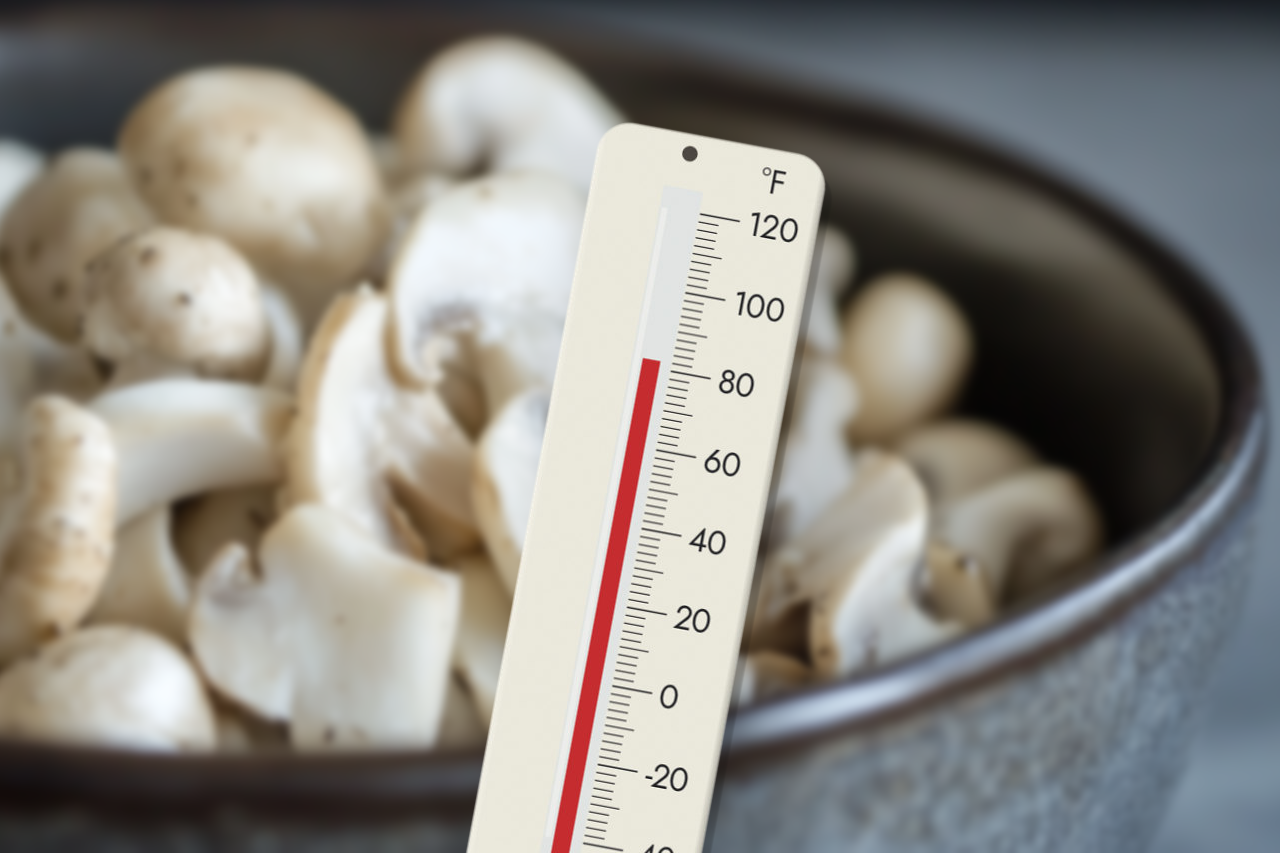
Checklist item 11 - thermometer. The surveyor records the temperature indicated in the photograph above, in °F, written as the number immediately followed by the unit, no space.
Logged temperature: 82°F
